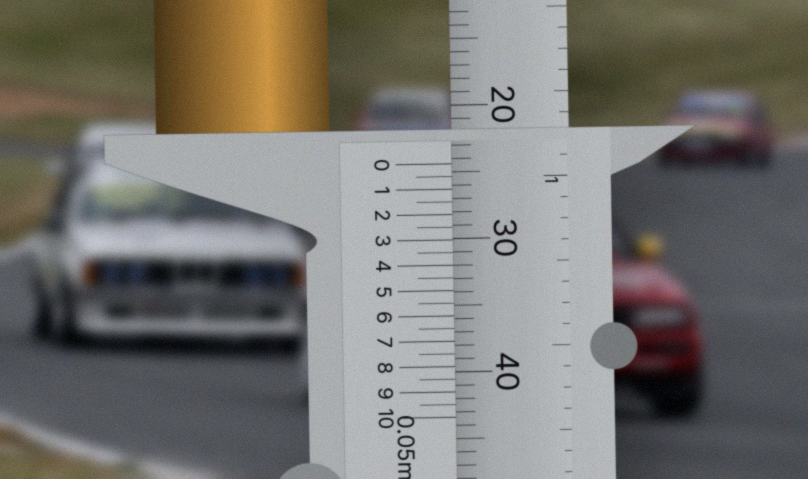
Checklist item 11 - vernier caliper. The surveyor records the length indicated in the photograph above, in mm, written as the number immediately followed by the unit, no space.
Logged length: 24.4mm
